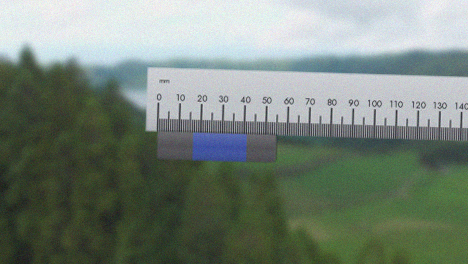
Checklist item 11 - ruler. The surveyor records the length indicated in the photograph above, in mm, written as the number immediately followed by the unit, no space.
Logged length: 55mm
